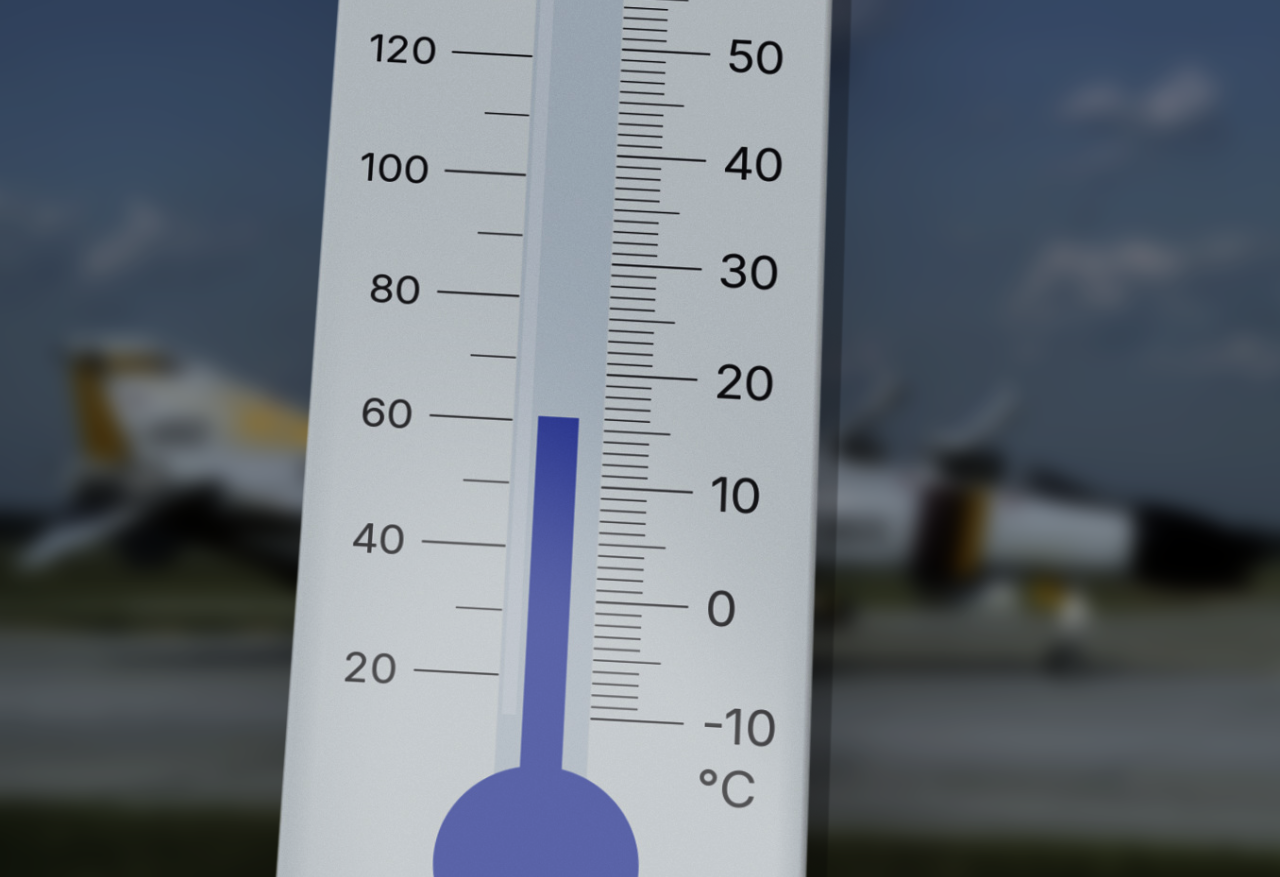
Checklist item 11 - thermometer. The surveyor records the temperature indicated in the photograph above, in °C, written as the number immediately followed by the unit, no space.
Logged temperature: 16°C
